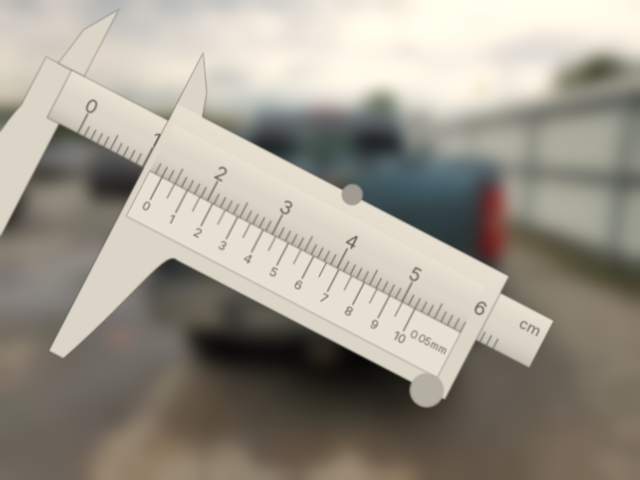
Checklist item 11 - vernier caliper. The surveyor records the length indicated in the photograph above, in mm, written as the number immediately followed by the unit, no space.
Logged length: 13.0mm
